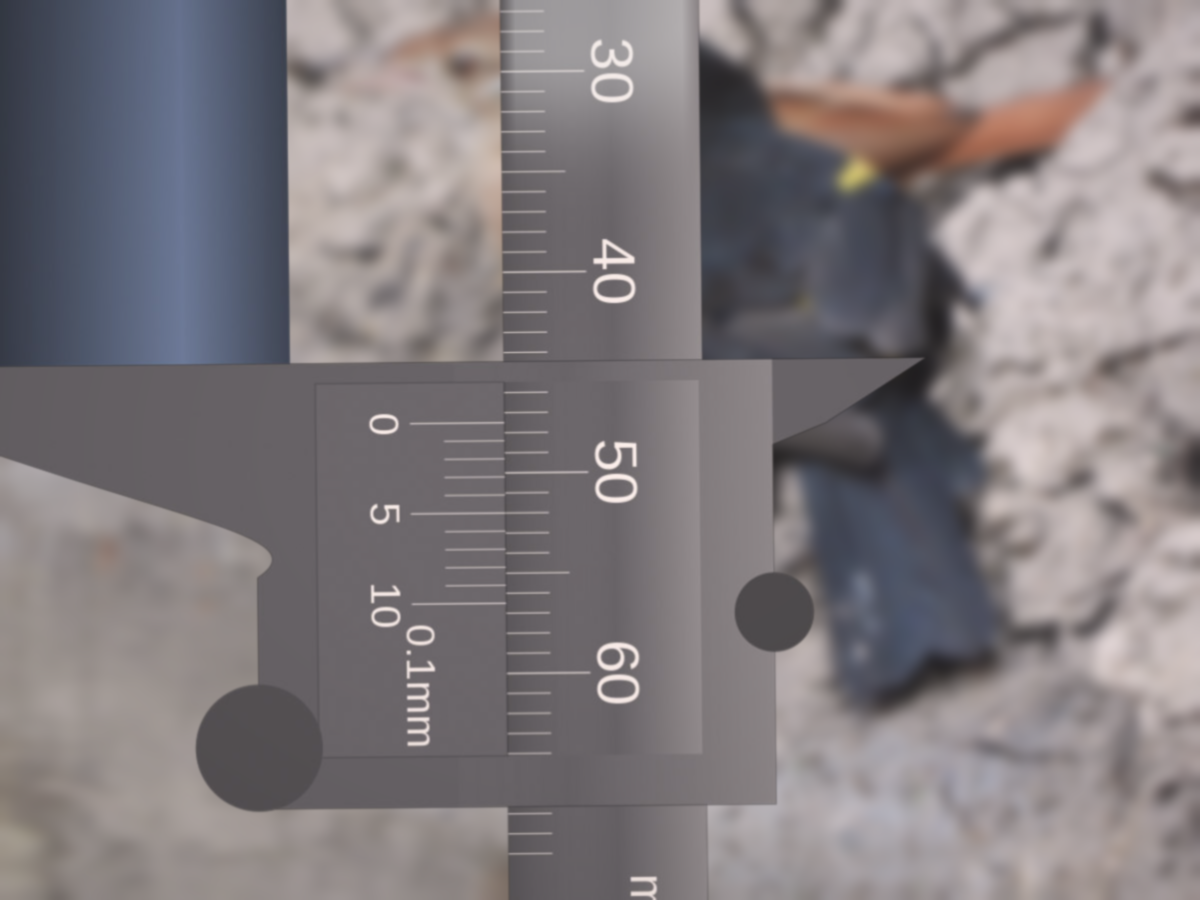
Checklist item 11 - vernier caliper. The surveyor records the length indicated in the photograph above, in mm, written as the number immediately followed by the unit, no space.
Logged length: 47.5mm
